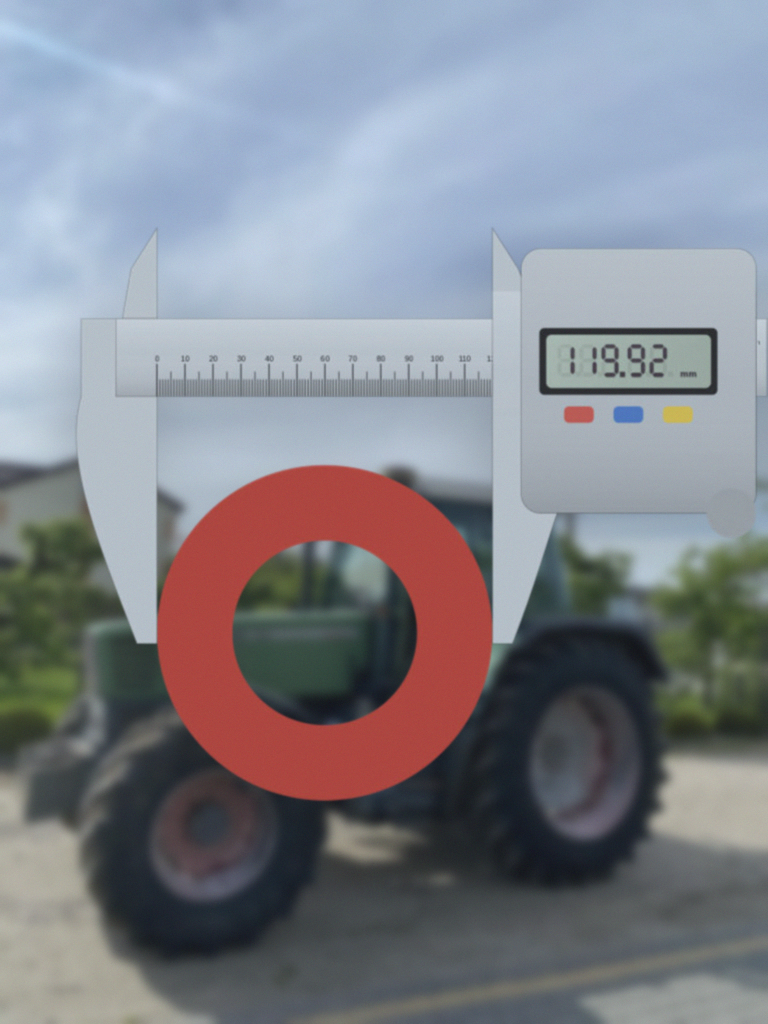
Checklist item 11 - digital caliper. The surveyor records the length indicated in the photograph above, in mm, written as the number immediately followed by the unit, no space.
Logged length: 119.92mm
